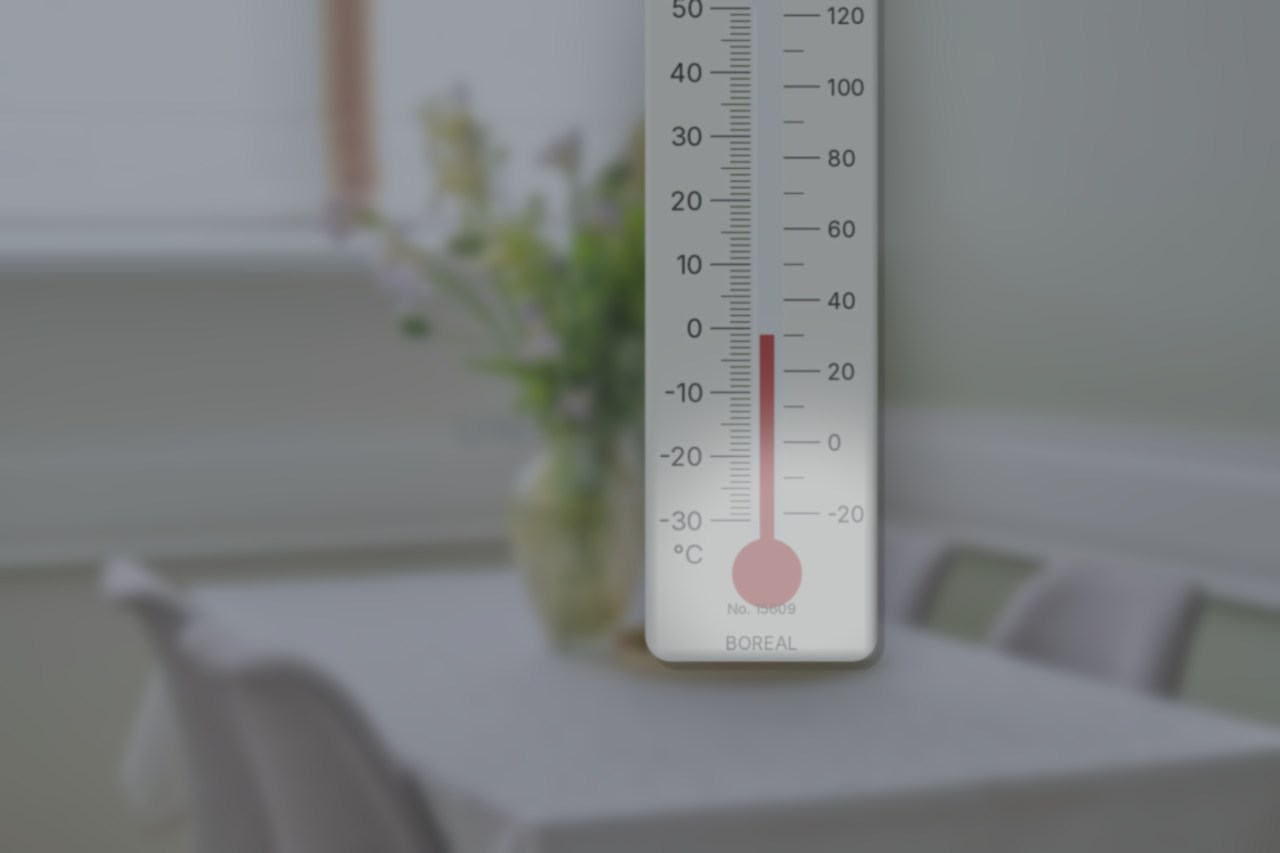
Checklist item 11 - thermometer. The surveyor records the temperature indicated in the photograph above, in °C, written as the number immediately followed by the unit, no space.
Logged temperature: -1°C
